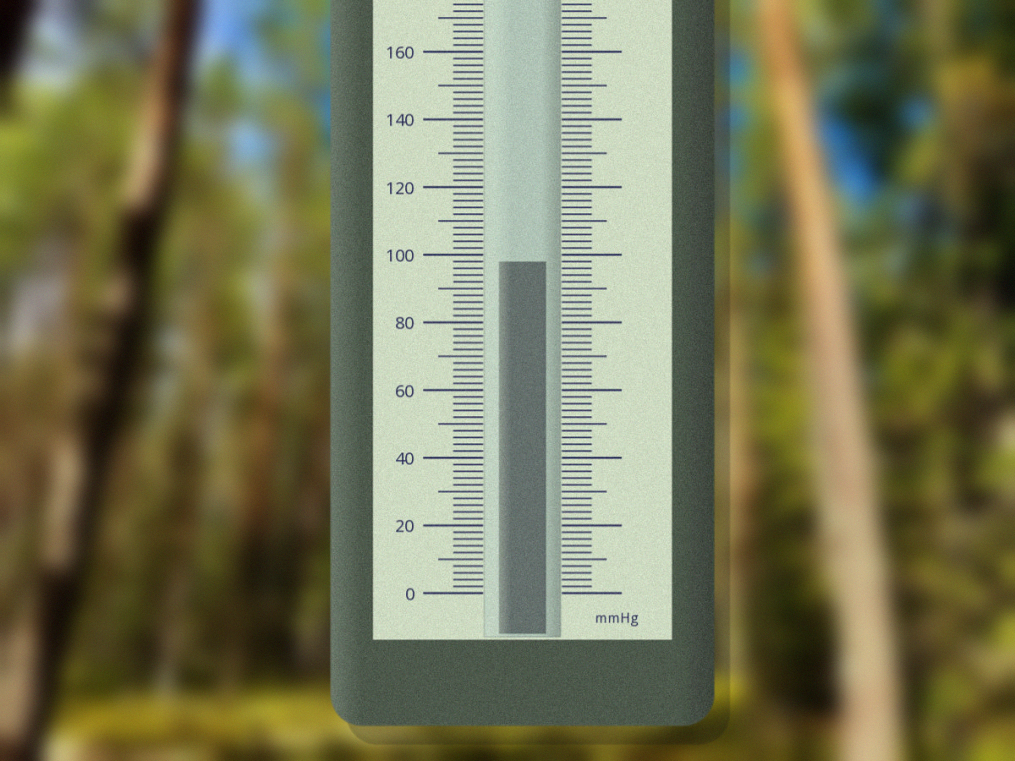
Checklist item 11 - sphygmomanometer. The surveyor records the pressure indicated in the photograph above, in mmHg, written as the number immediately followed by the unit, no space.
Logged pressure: 98mmHg
